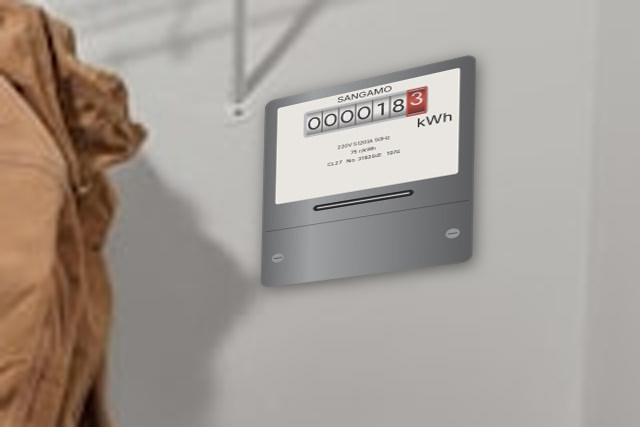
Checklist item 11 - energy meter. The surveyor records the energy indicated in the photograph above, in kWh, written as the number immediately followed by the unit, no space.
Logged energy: 18.3kWh
